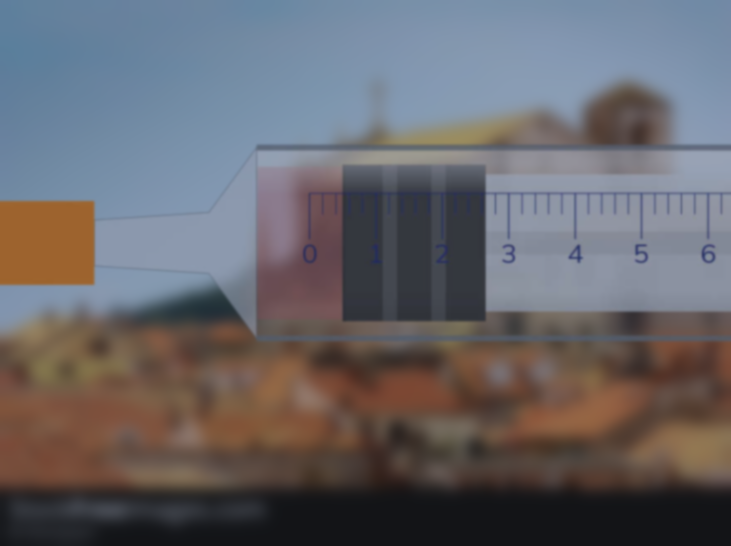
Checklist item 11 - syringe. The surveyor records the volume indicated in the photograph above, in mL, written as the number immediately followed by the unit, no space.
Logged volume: 0.5mL
